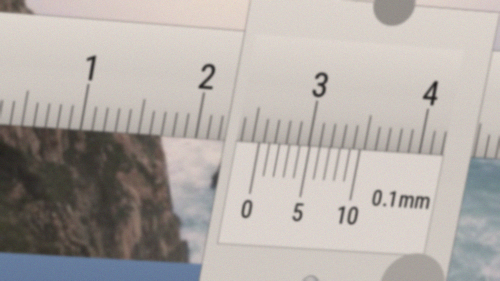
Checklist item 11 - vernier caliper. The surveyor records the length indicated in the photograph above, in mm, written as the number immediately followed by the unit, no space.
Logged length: 25.6mm
